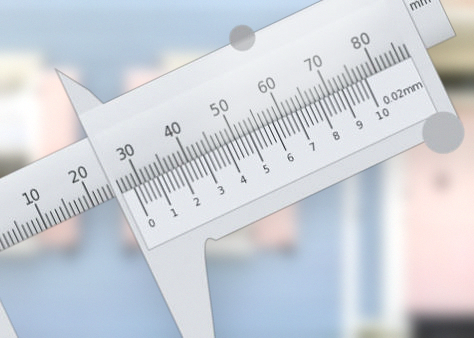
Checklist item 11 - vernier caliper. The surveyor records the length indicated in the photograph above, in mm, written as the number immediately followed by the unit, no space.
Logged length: 28.5mm
